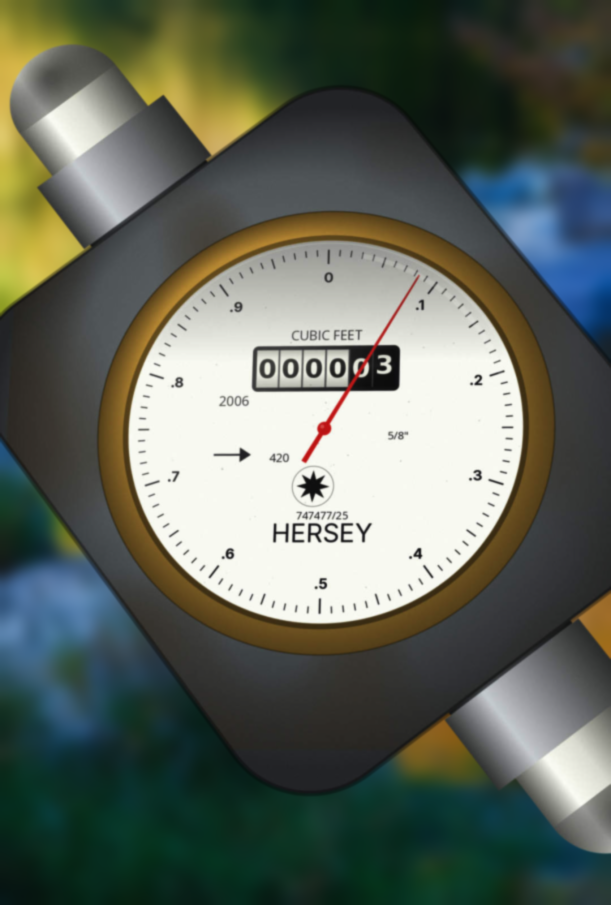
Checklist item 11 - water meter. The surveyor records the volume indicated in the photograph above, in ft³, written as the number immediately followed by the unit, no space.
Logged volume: 3.08ft³
